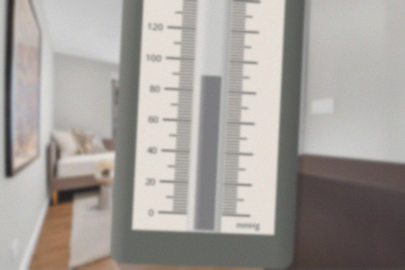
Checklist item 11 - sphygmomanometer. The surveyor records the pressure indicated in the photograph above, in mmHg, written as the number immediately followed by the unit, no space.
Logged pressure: 90mmHg
